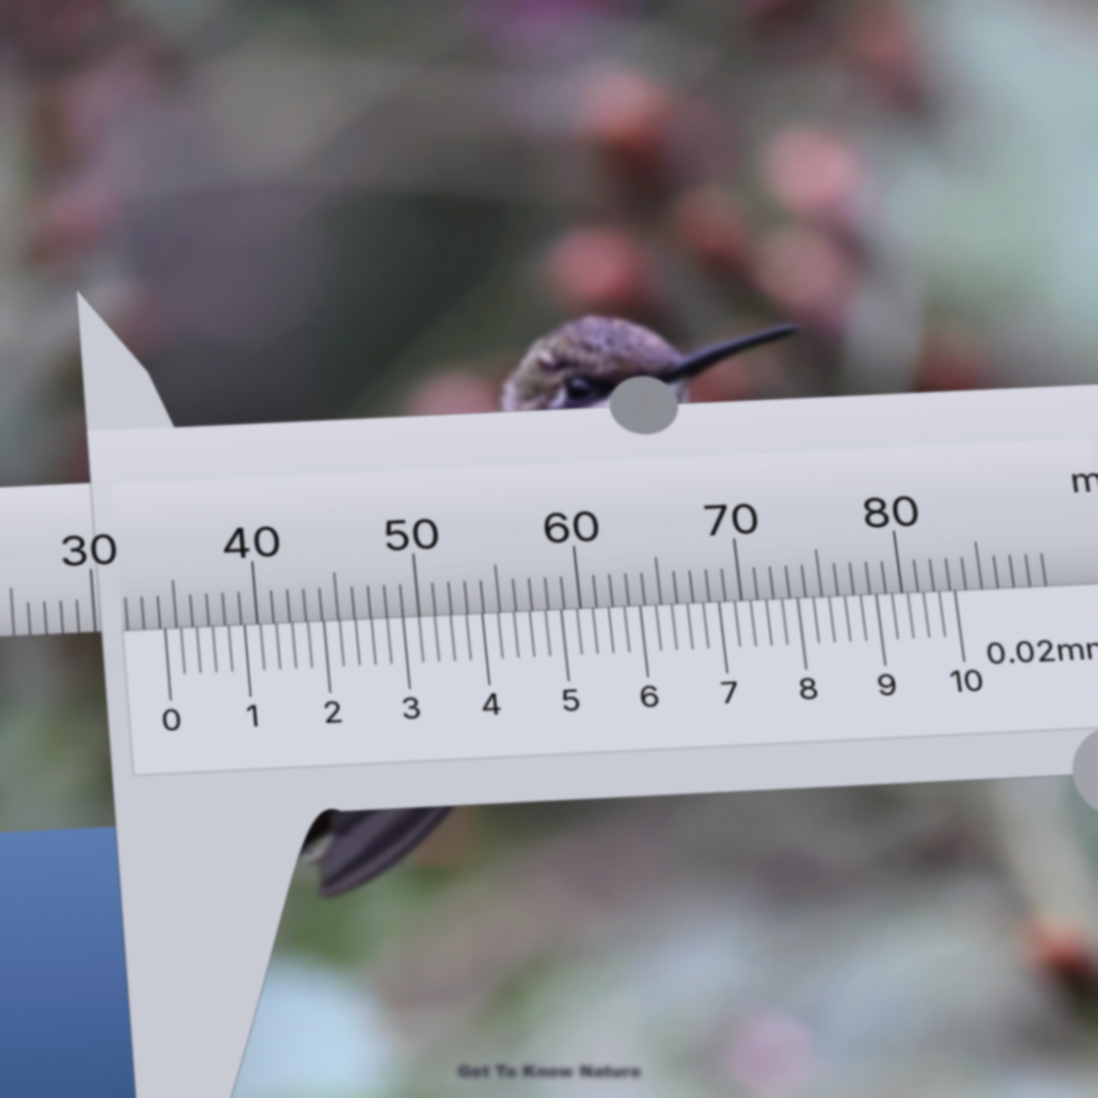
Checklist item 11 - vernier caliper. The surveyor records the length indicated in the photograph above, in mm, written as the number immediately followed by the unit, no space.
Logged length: 34.3mm
